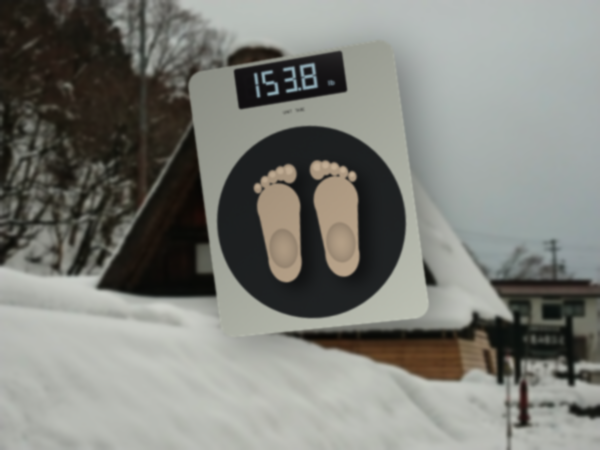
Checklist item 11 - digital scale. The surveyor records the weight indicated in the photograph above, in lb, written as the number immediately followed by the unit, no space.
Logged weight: 153.8lb
